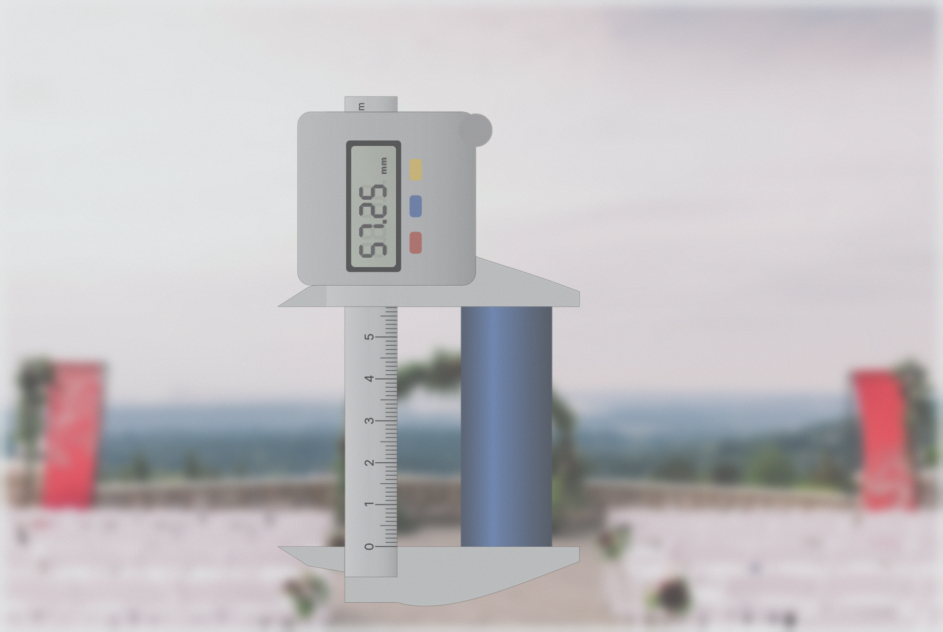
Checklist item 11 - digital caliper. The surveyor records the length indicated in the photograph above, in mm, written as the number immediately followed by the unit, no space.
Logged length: 57.25mm
